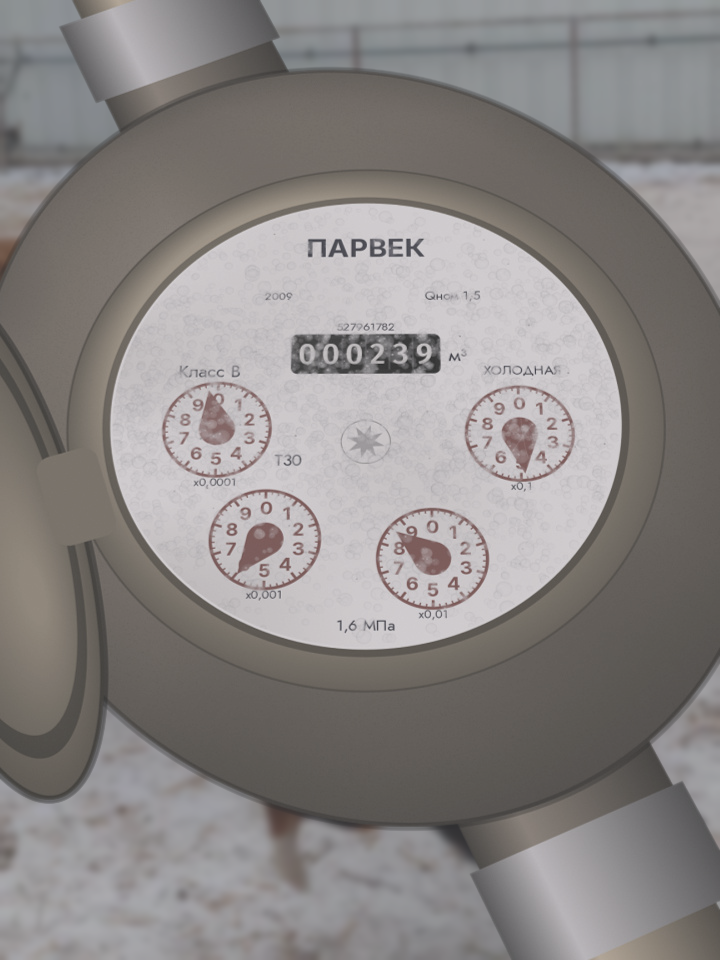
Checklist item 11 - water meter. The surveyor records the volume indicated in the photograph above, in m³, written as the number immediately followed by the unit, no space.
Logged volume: 239.4859m³
